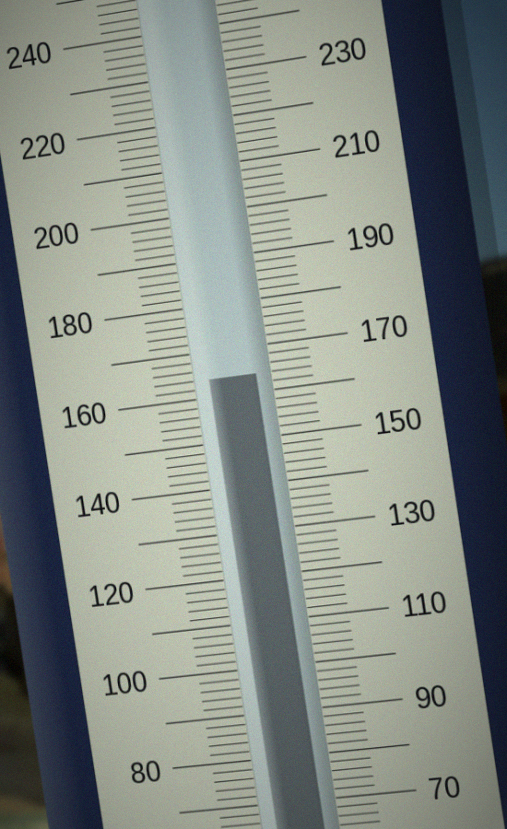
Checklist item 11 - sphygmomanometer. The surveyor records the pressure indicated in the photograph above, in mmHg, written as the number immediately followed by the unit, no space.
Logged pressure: 164mmHg
